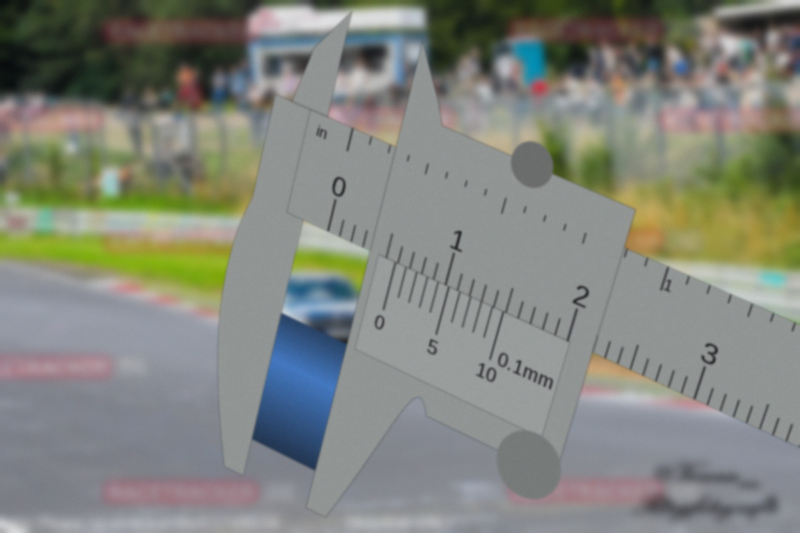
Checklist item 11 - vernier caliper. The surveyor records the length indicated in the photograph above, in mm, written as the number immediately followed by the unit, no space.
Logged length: 5.8mm
